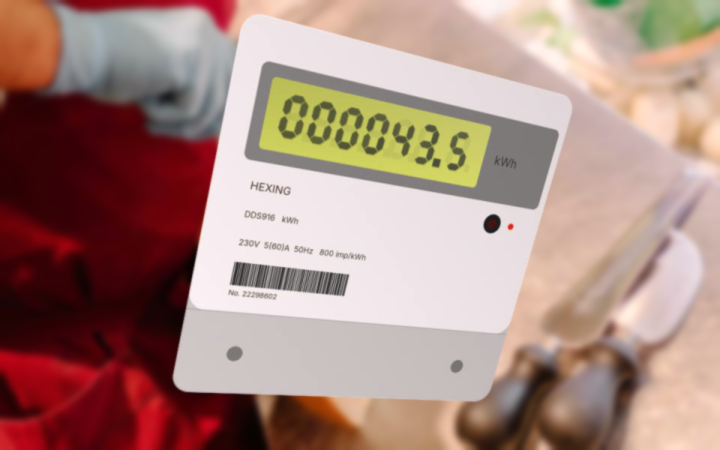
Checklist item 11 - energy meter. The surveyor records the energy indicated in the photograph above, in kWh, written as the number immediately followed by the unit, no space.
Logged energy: 43.5kWh
